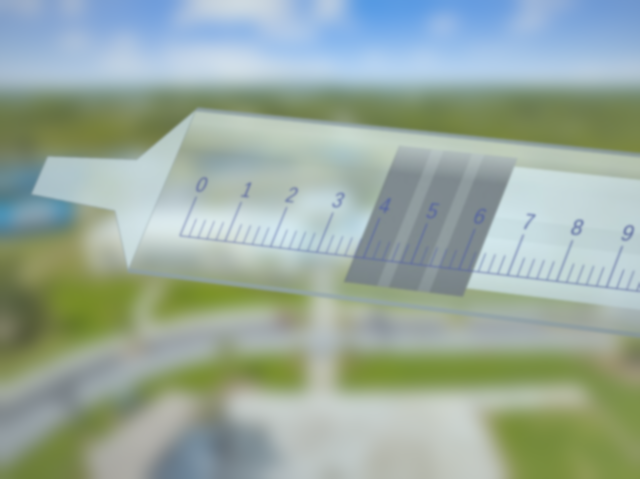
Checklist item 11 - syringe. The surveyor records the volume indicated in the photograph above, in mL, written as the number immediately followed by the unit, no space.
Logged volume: 3.8mL
